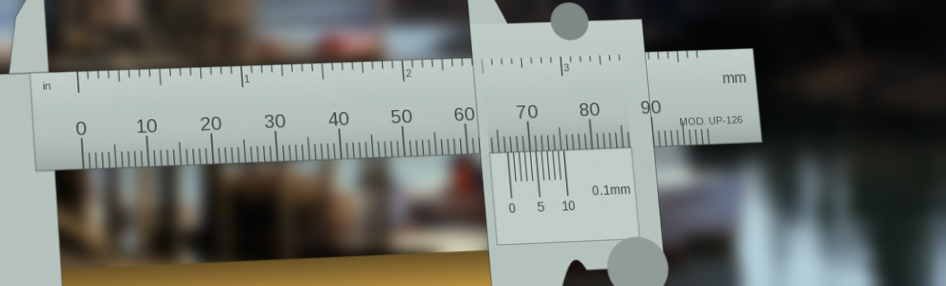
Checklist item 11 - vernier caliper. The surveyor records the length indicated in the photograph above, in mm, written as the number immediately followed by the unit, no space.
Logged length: 66.4mm
